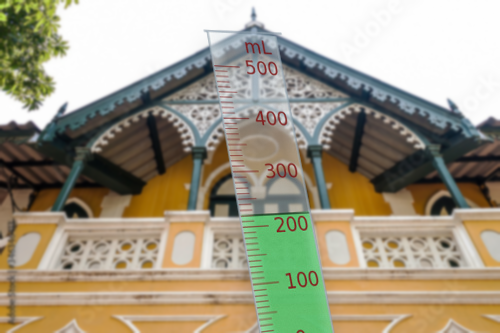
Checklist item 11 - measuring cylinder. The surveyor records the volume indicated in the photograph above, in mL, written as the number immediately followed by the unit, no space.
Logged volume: 220mL
